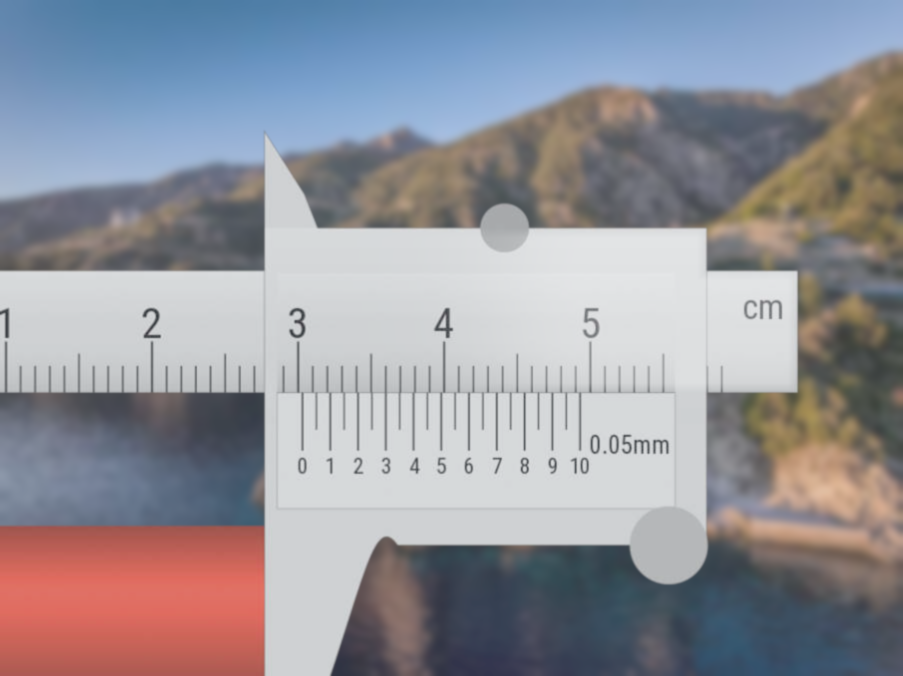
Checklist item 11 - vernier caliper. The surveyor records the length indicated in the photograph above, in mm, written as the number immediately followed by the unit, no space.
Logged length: 30.3mm
